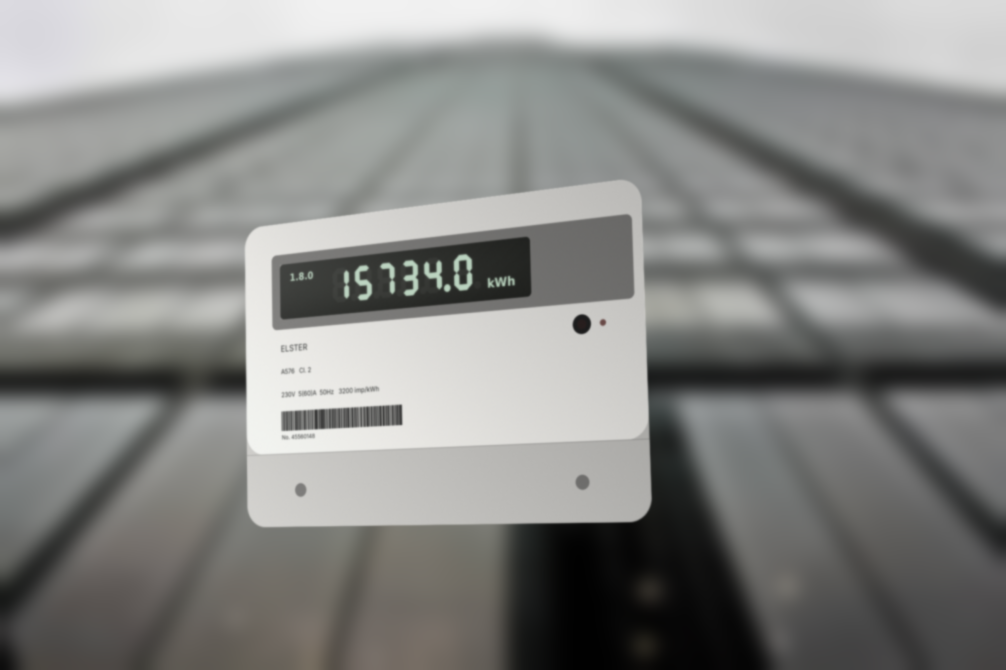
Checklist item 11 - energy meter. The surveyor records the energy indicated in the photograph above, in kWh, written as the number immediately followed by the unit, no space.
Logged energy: 15734.0kWh
